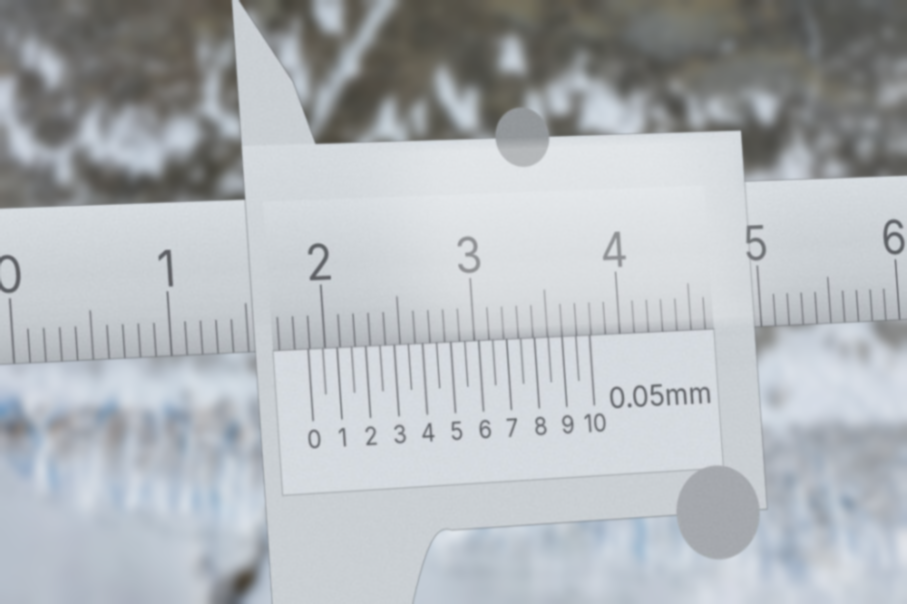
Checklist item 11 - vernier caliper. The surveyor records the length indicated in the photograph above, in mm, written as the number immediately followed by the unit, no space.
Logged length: 18.9mm
